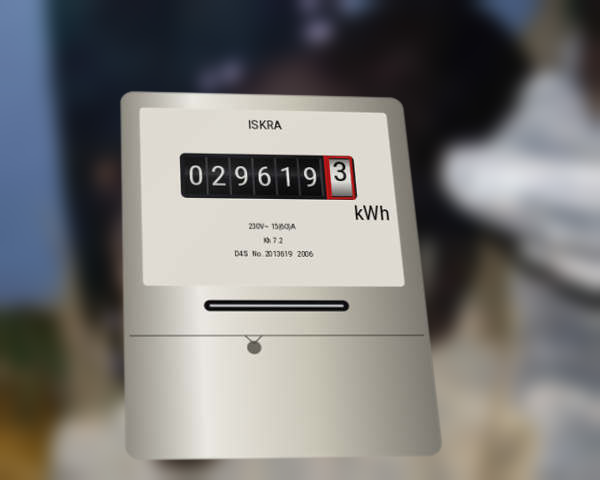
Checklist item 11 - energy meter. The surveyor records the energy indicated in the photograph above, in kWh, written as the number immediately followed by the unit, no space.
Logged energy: 29619.3kWh
